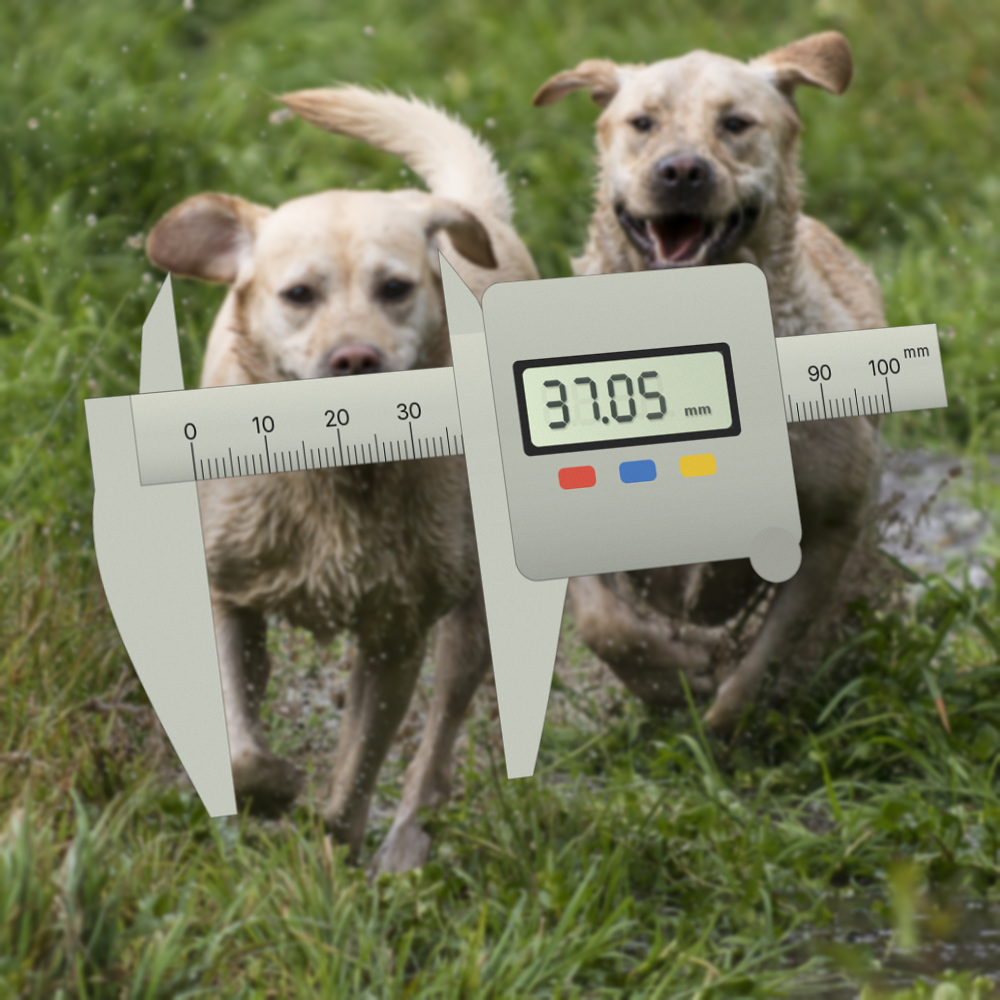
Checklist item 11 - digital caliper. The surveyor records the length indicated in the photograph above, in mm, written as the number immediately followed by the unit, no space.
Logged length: 37.05mm
